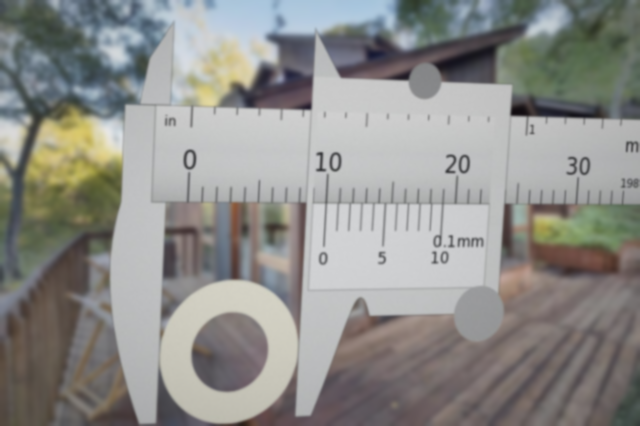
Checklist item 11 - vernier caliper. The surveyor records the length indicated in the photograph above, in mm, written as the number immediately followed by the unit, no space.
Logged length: 10.0mm
